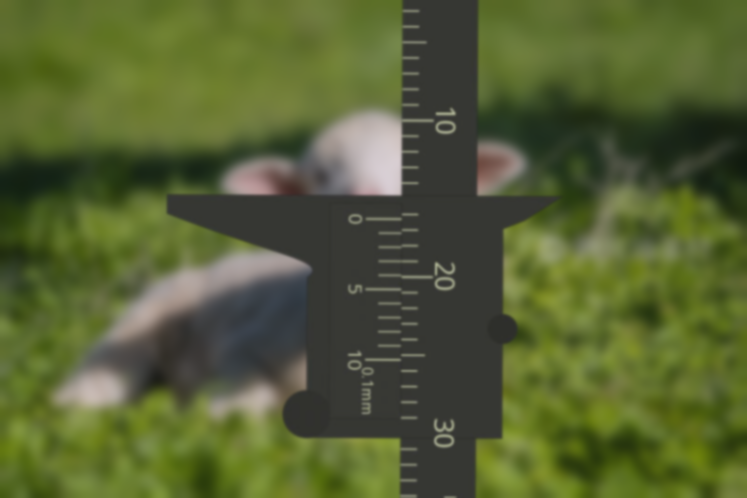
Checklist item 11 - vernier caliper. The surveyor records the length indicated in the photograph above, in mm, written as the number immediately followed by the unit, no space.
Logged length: 16.3mm
